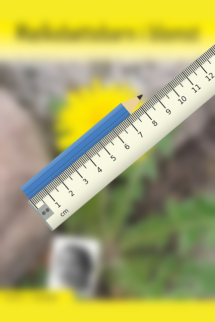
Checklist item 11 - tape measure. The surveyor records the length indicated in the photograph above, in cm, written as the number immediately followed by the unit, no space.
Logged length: 8.5cm
